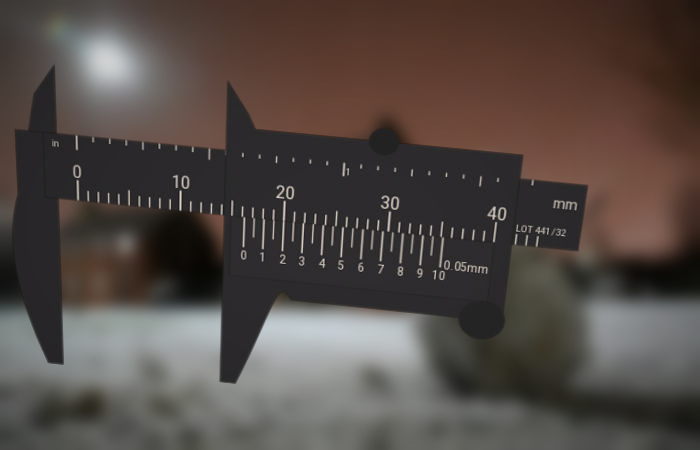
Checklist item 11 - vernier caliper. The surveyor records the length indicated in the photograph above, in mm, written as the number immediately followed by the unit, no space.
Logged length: 16.2mm
